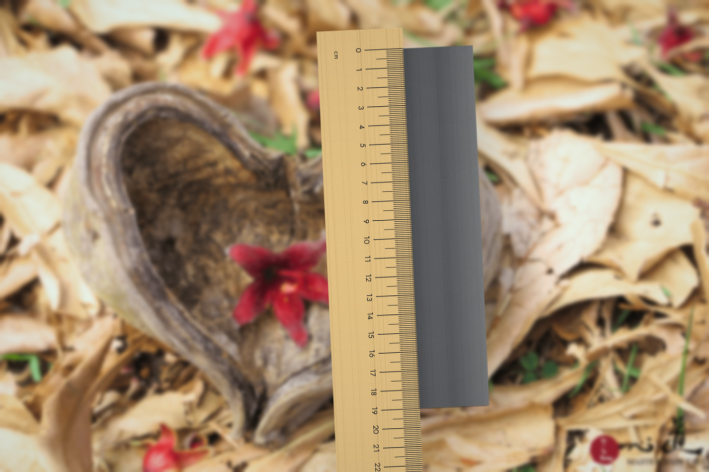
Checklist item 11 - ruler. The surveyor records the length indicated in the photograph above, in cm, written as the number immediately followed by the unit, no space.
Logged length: 19cm
